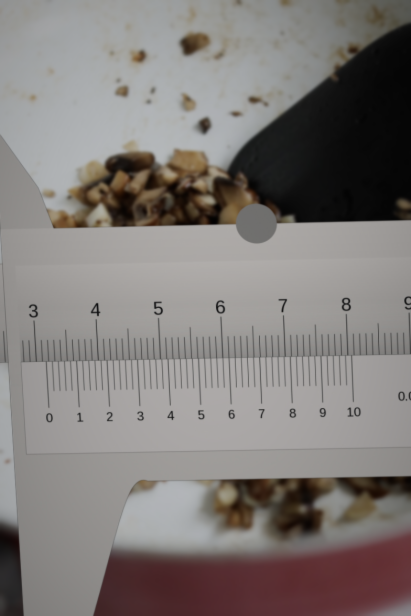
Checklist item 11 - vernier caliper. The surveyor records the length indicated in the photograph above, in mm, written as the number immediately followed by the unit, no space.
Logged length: 31.6mm
